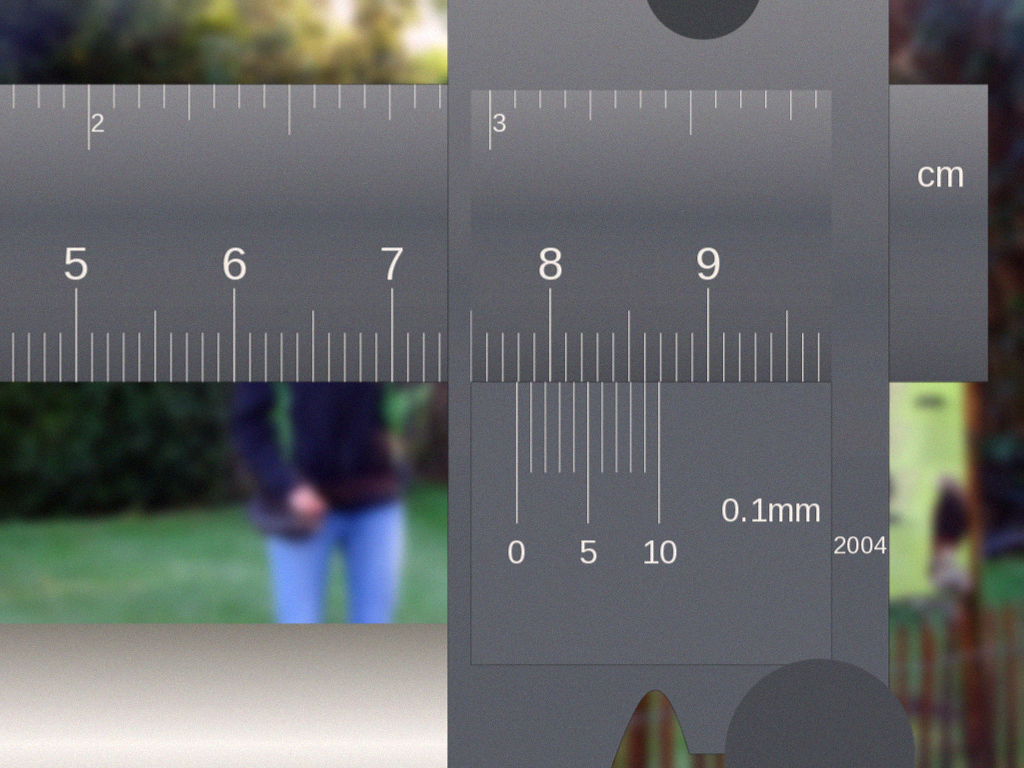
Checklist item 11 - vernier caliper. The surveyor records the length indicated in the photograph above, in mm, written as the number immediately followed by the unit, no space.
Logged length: 77.9mm
